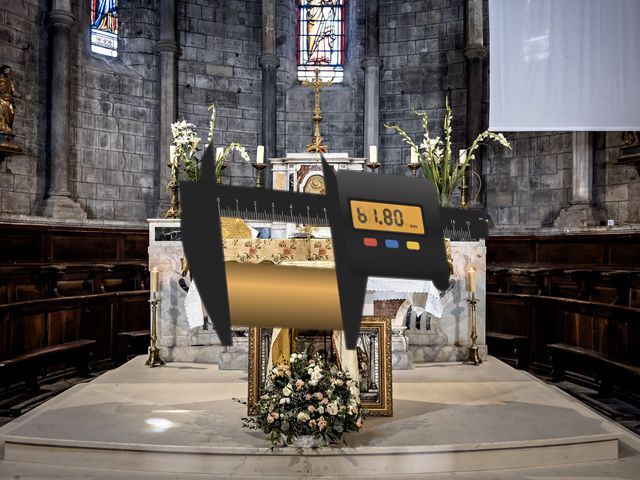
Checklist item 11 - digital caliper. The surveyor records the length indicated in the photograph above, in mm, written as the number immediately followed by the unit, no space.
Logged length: 61.80mm
